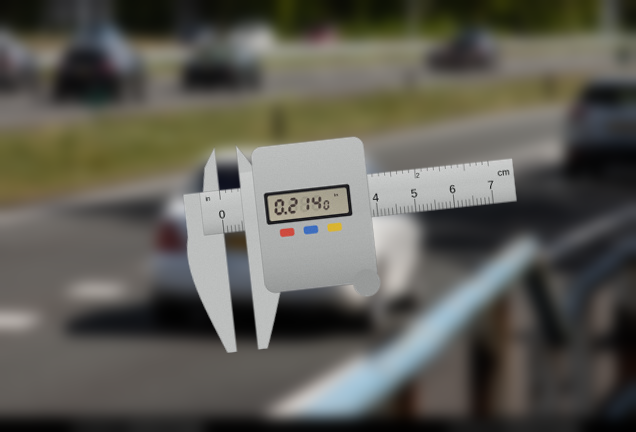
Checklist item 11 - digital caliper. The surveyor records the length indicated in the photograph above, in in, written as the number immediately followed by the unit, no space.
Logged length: 0.2140in
